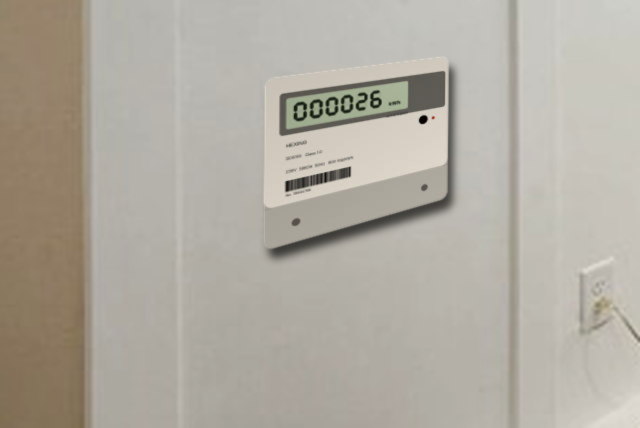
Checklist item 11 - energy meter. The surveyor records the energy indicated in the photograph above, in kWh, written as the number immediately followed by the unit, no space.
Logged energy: 26kWh
